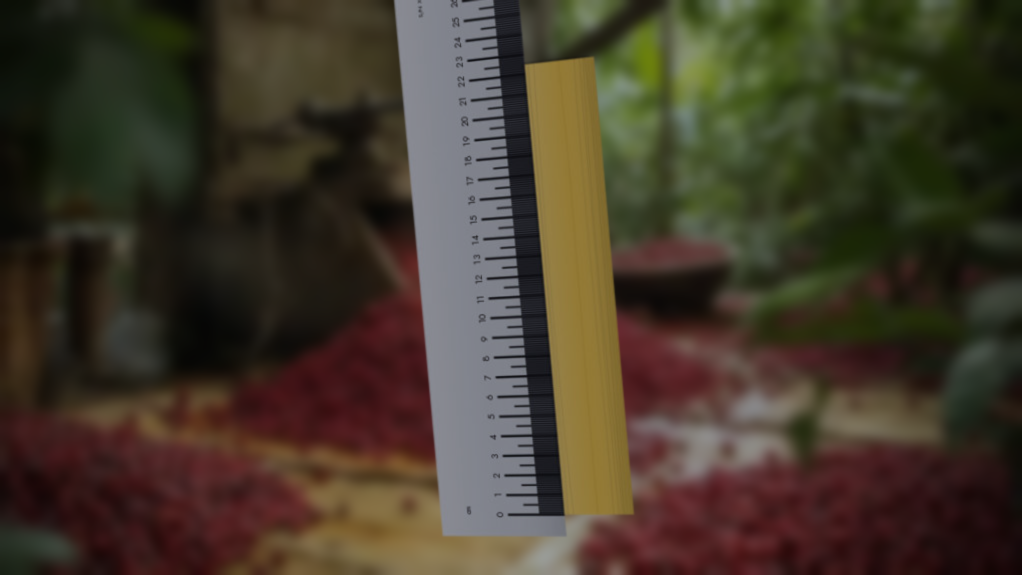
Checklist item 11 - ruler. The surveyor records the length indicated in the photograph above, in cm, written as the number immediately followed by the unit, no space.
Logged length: 22.5cm
